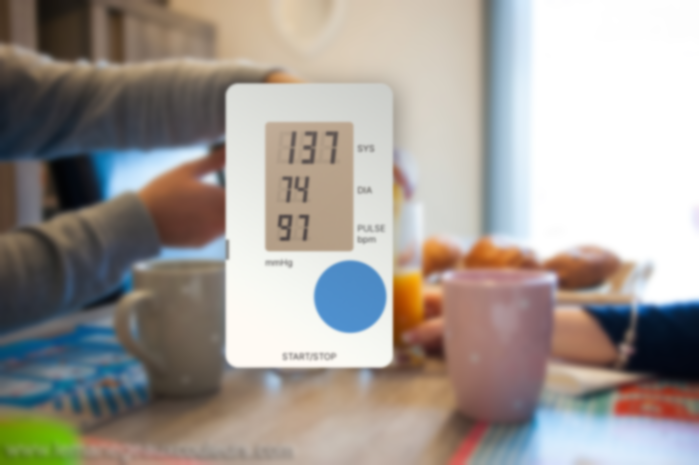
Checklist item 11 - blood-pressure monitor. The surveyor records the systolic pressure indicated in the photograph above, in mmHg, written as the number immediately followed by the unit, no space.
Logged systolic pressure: 137mmHg
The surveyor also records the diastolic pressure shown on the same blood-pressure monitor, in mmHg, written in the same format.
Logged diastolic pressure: 74mmHg
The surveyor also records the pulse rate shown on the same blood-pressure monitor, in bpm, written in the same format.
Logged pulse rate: 97bpm
